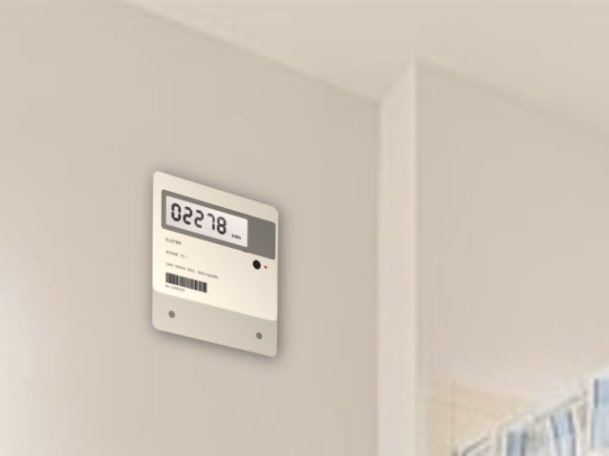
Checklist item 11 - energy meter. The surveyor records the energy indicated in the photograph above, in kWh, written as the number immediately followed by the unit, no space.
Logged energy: 2278kWh
